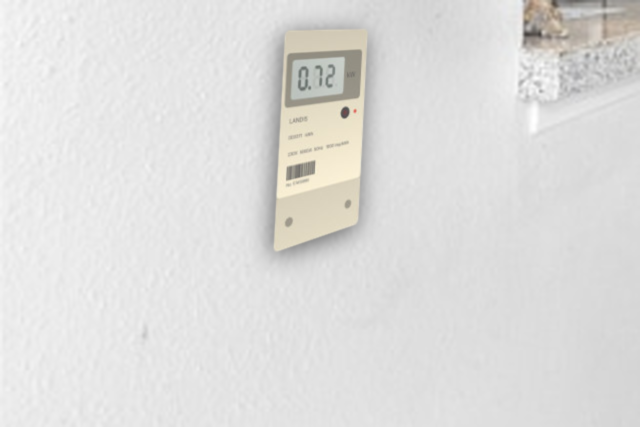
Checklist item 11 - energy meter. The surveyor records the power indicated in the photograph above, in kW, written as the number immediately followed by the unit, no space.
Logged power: 0.72kW
